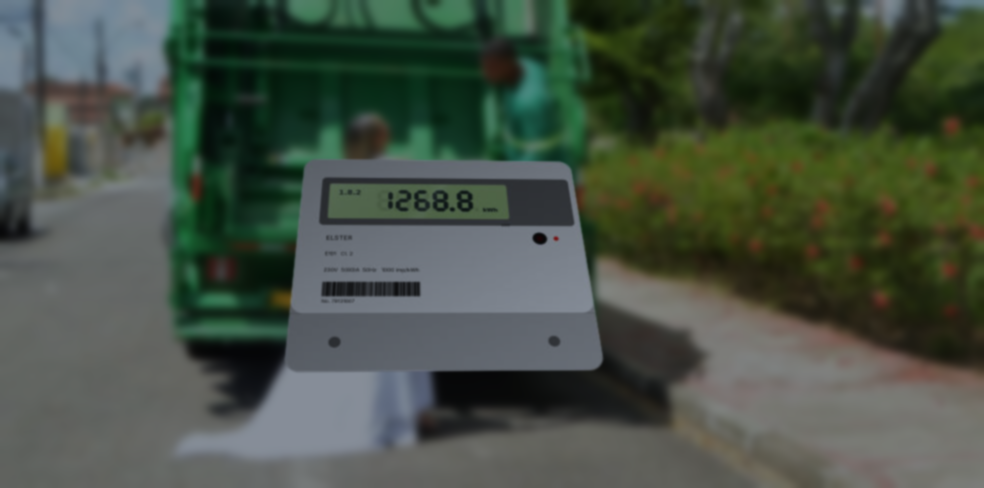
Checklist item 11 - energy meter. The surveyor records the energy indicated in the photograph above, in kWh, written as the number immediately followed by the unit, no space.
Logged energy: 1268.8kWh
